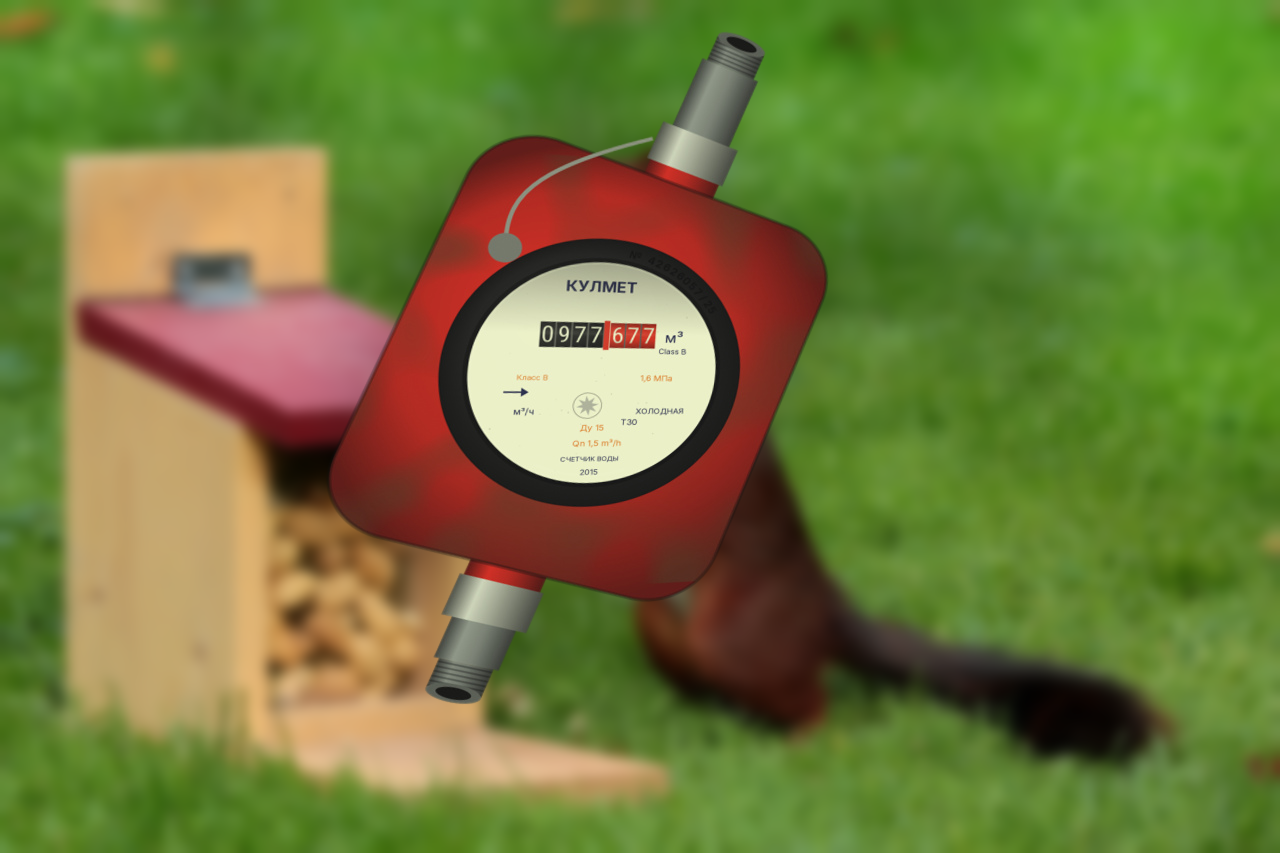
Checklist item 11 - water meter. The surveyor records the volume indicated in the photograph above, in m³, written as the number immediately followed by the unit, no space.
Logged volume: 977.677m³
